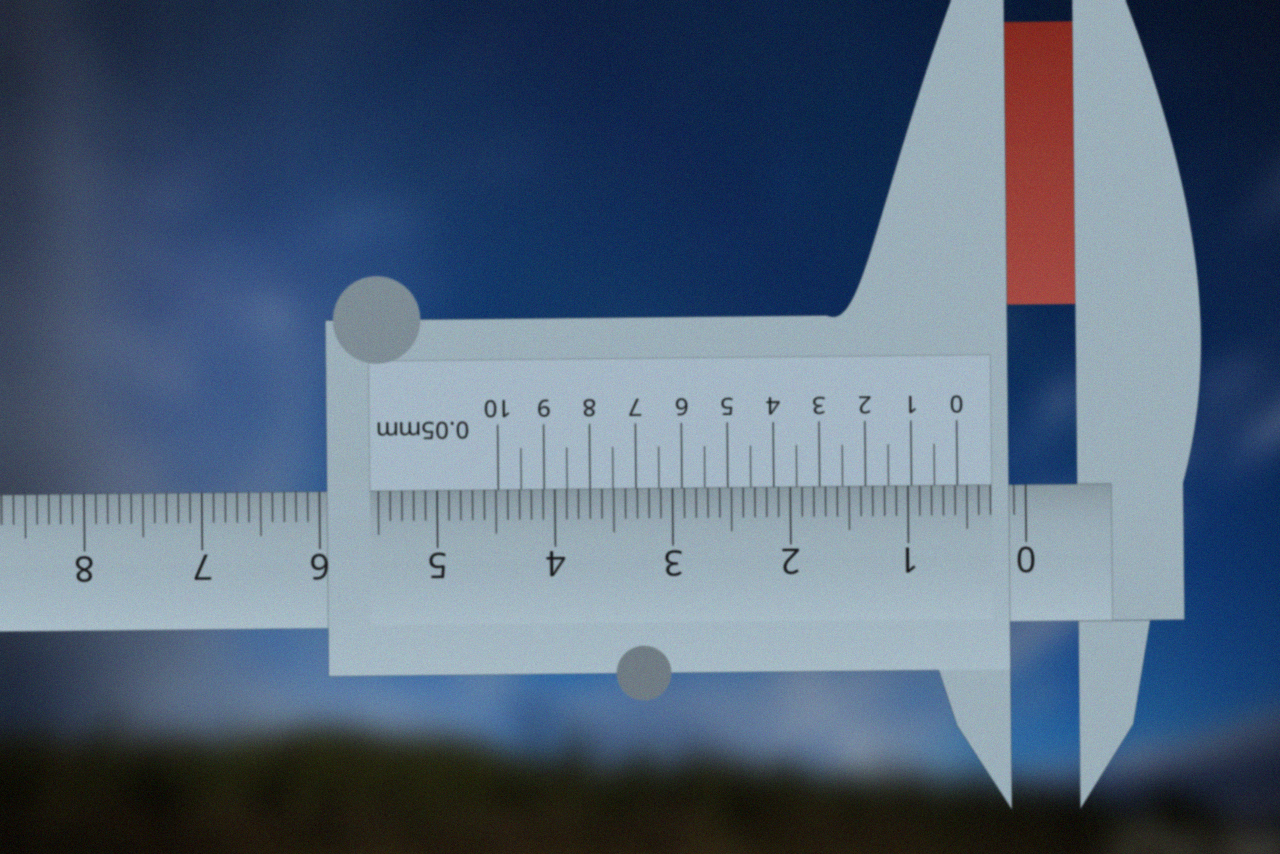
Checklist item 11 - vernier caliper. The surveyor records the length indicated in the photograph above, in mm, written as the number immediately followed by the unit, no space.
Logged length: 5.8mm
